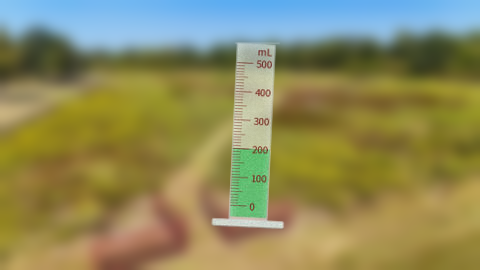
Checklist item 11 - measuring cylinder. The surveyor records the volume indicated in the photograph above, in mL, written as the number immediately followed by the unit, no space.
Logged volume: 200mL
